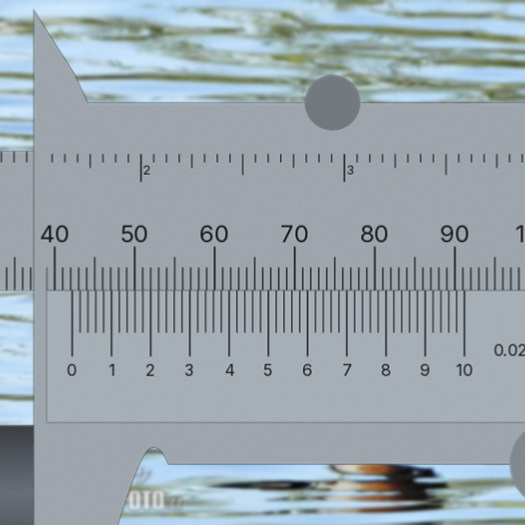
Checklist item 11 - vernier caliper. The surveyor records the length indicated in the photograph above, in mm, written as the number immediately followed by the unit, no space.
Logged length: 42.2mm
